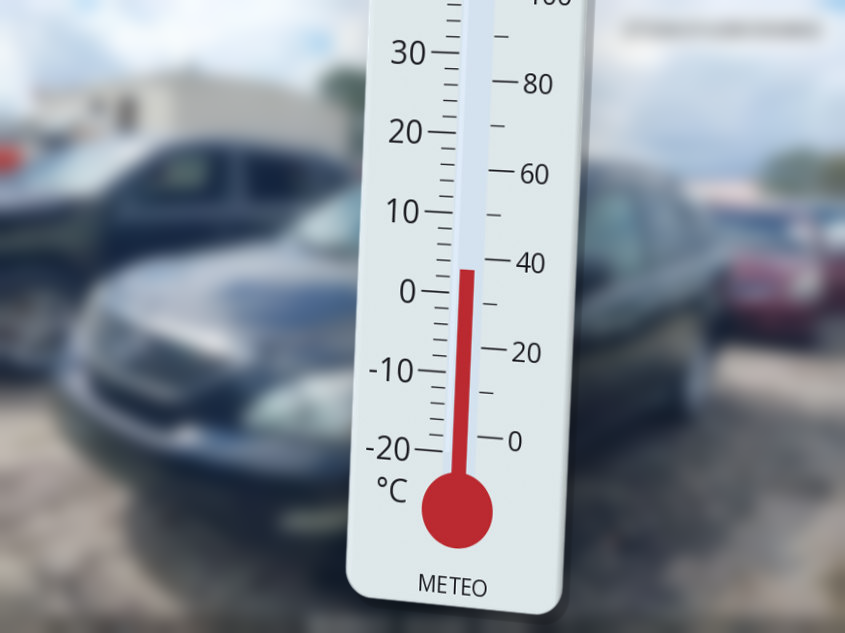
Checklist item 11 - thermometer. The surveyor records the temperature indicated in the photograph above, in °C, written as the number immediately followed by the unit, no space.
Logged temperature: 3°C
